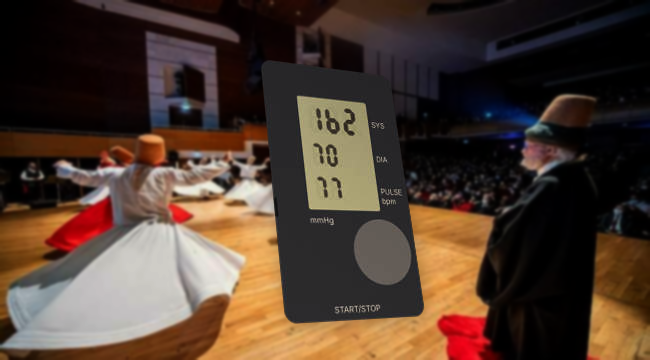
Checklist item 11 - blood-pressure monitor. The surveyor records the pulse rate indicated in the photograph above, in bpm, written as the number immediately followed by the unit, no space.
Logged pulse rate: 77bpm
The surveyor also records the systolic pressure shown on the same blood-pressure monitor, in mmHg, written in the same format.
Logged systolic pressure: 162mmHg
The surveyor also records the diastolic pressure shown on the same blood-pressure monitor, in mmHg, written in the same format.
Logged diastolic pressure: 70mmHg
